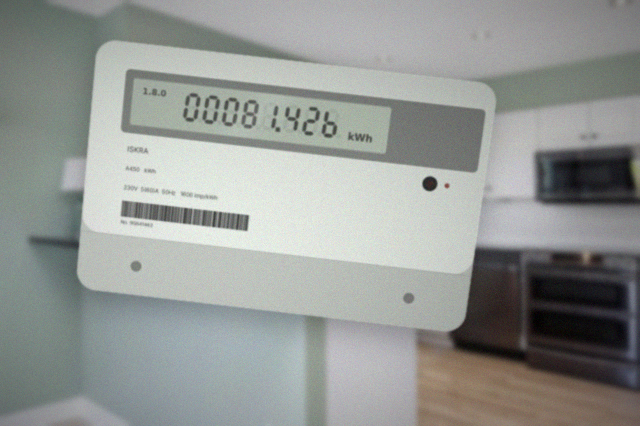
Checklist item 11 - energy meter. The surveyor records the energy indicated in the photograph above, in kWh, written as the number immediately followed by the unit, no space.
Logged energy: 81.426kWh
